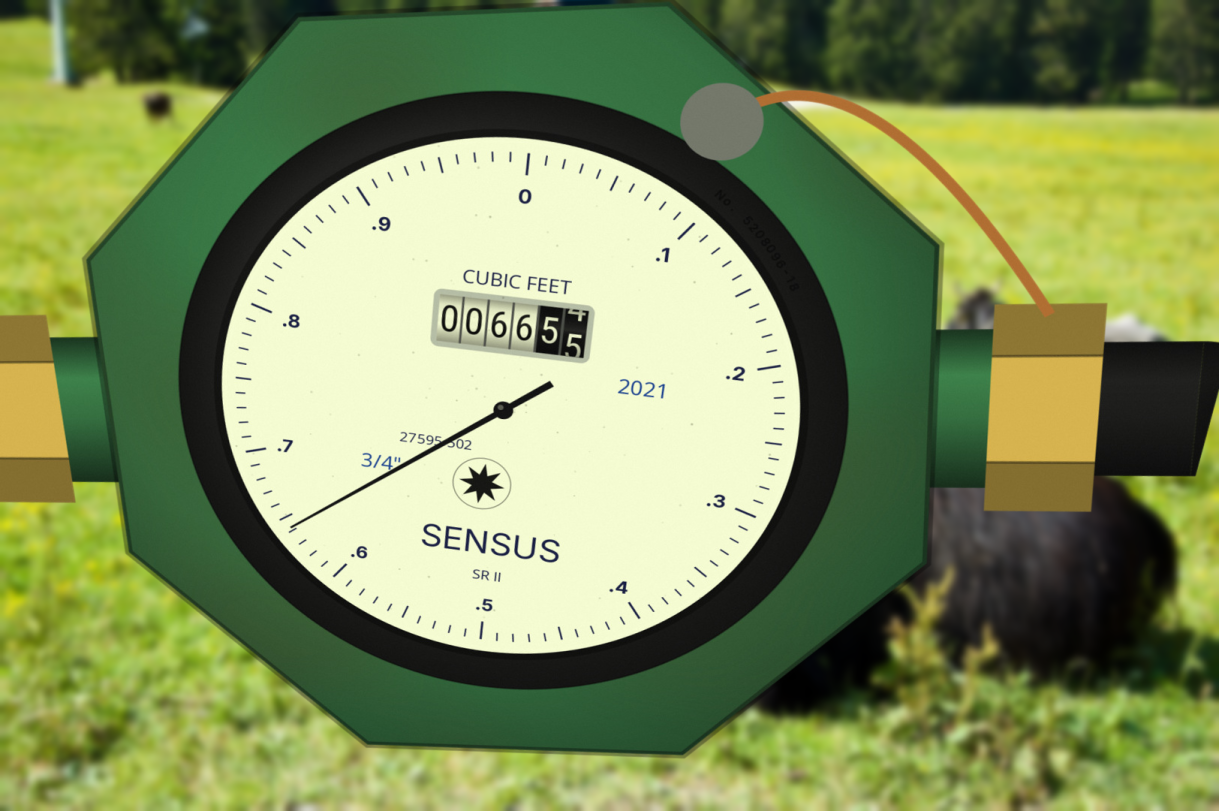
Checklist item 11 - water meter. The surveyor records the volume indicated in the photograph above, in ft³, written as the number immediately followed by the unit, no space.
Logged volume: 6654.64ft³
